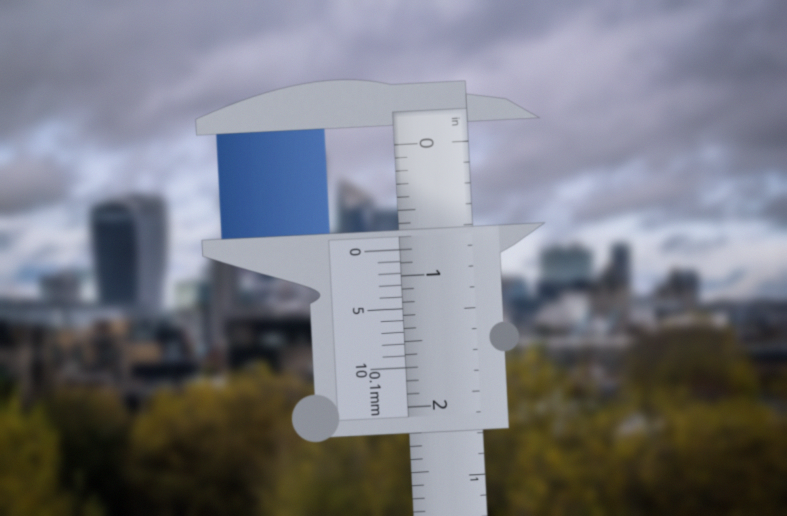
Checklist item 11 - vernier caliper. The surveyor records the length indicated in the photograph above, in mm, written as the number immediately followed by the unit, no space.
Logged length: 8.0mm
